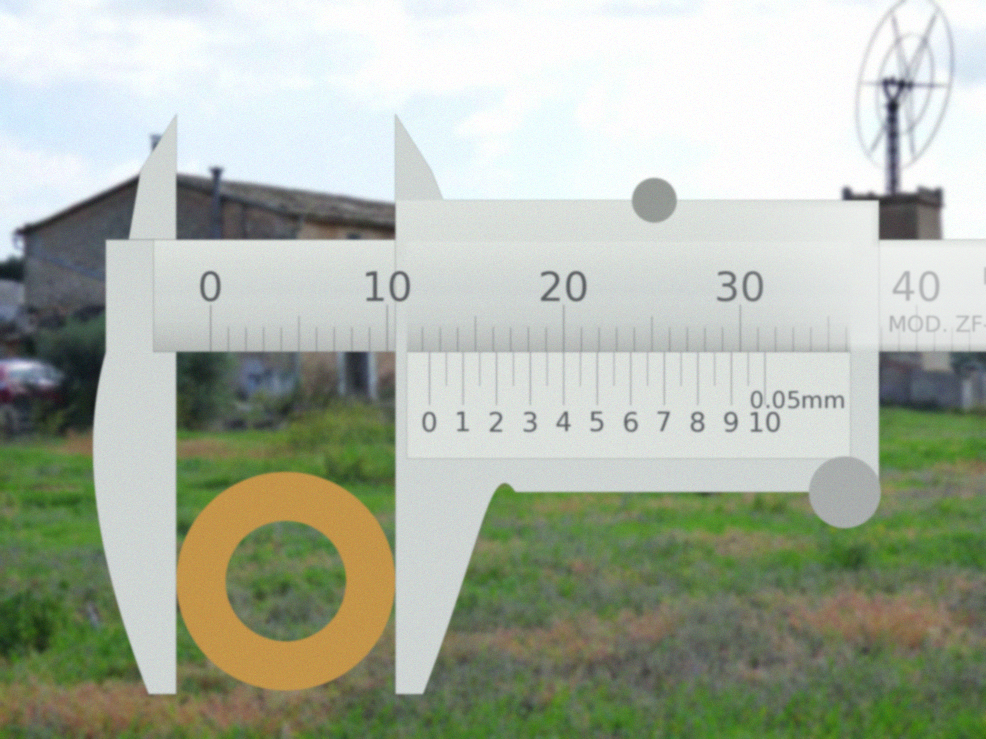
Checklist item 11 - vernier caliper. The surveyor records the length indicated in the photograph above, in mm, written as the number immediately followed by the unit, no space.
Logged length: 12.4mm
